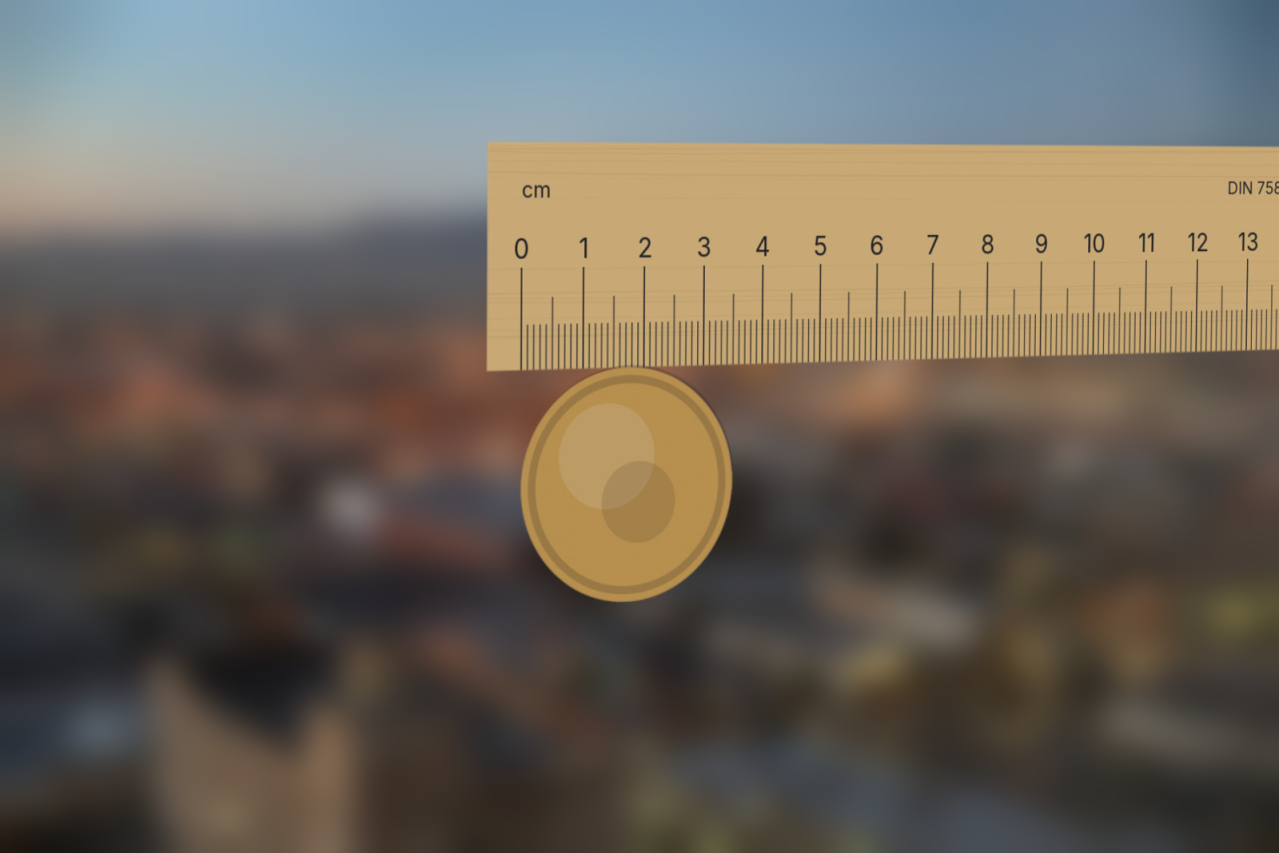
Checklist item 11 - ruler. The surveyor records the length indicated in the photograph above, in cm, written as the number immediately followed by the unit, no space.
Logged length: 3.5cm
